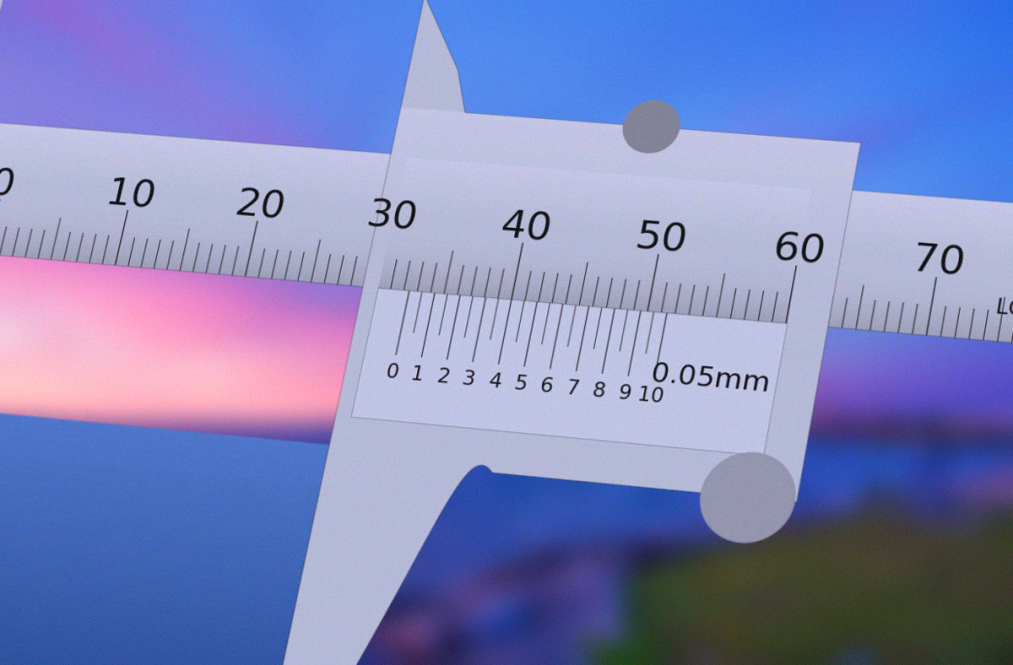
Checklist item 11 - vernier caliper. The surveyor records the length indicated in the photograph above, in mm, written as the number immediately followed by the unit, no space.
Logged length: 32.4mm
